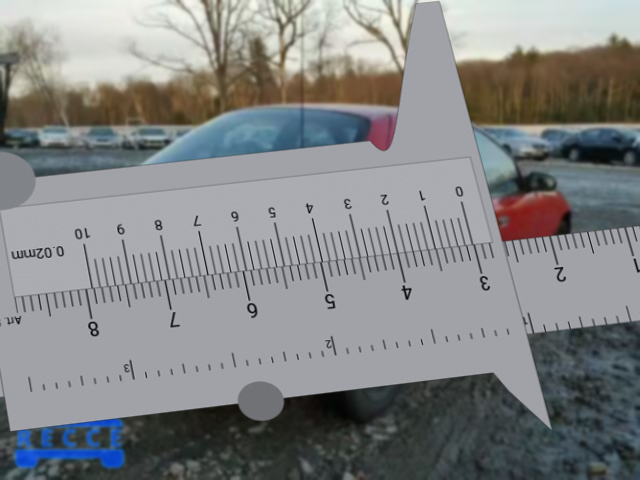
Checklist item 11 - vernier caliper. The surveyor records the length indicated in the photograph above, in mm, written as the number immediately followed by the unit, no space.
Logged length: 30.2mm
